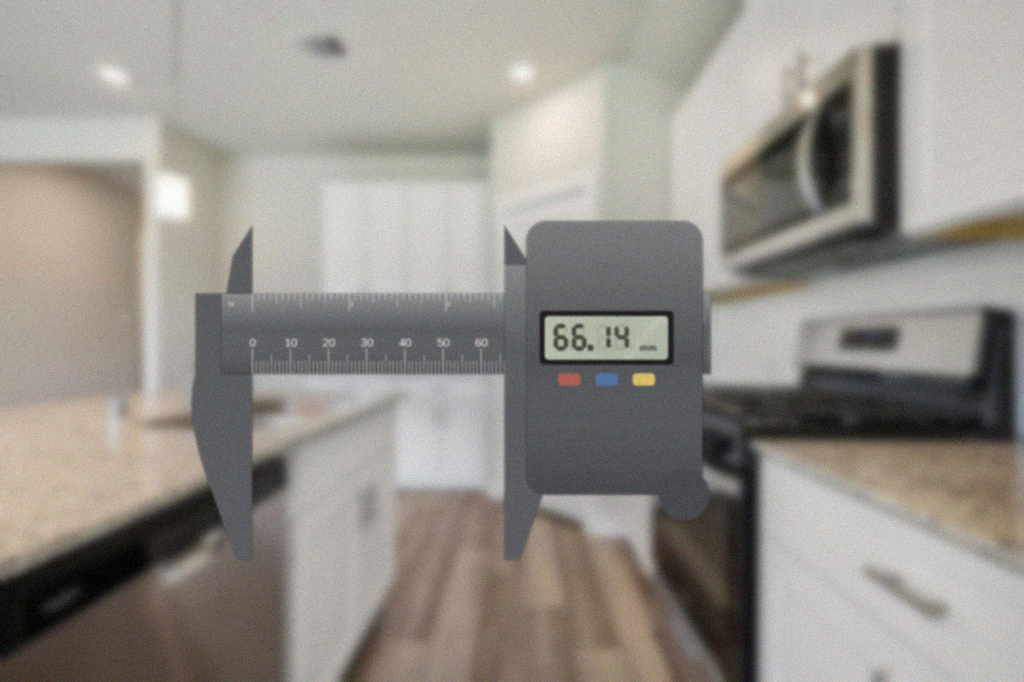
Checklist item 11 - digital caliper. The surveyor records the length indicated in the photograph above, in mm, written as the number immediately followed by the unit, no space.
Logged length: 66.14mm
